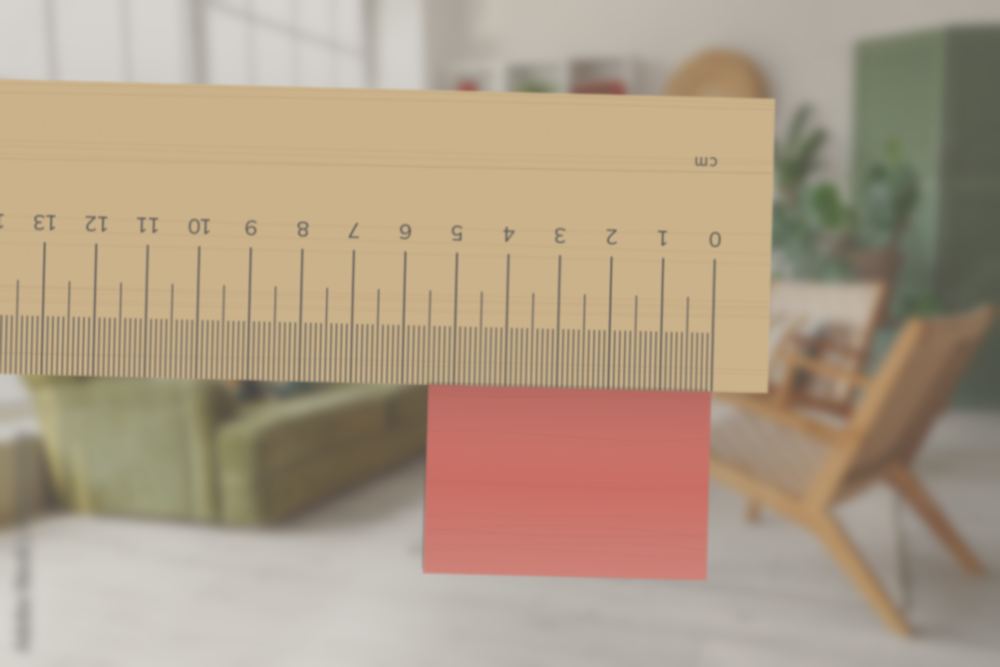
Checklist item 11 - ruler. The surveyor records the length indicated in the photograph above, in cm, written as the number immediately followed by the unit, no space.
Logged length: 5.5cm
